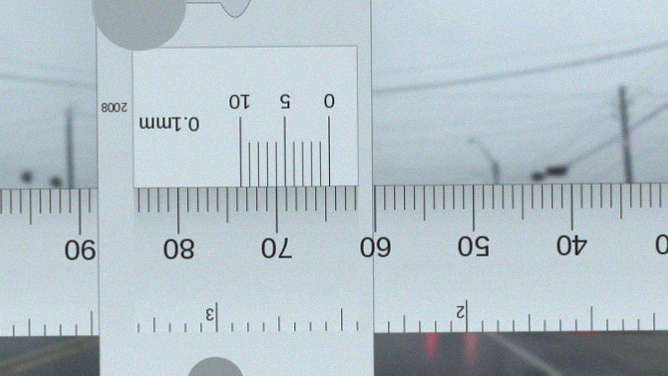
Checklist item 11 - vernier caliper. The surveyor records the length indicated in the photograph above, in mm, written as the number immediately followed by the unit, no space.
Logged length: 64.6mm
